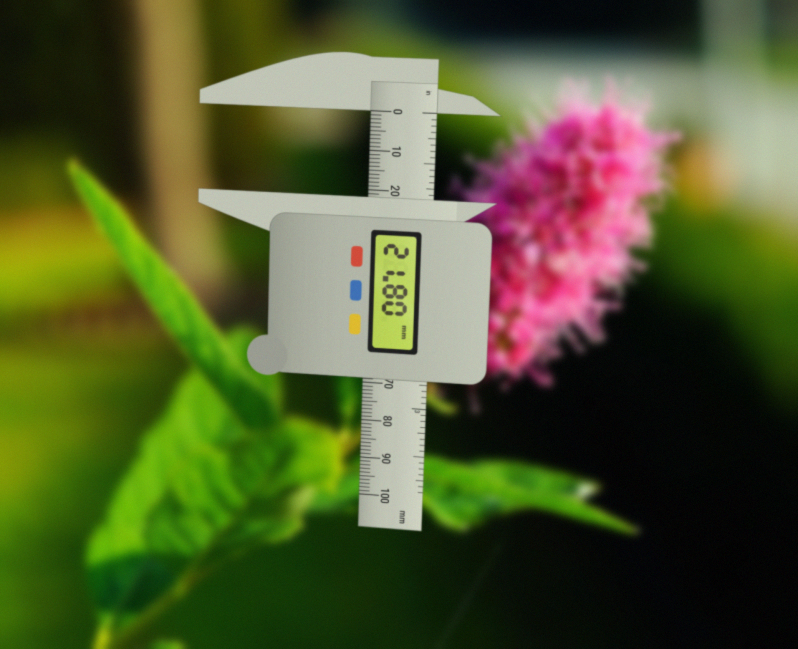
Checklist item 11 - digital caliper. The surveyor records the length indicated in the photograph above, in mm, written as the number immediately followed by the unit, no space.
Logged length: 21.80mm
